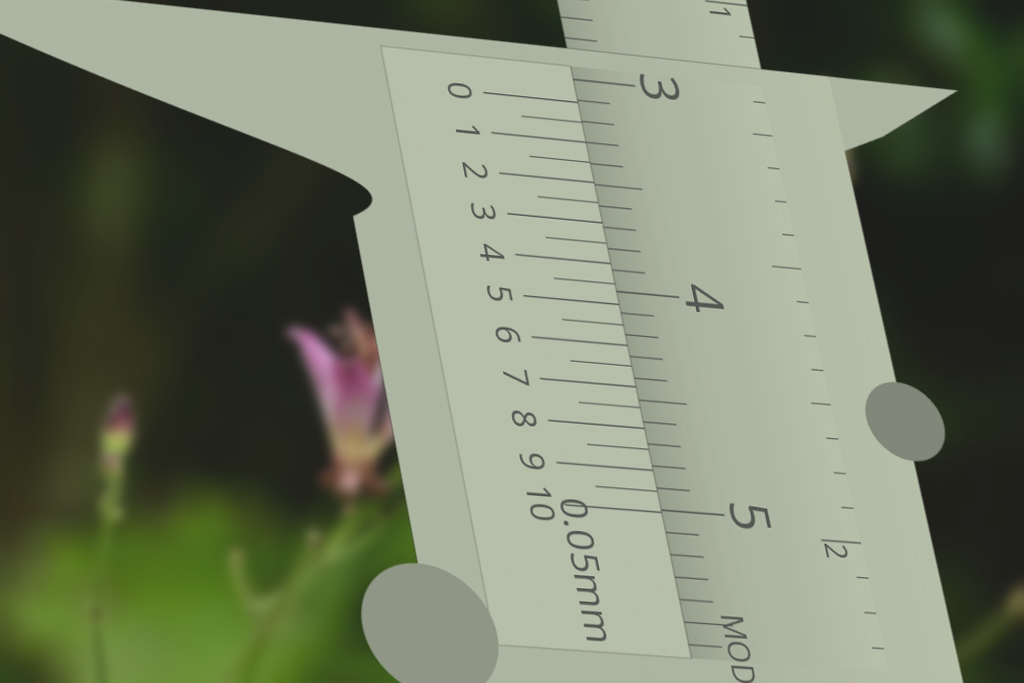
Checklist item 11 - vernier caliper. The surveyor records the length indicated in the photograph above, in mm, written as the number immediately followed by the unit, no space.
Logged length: 31.10mm
